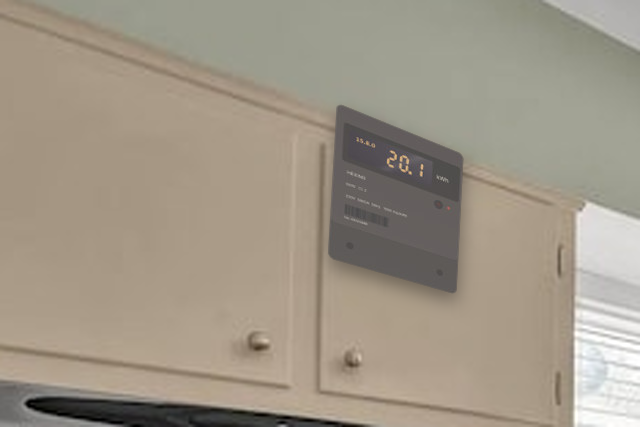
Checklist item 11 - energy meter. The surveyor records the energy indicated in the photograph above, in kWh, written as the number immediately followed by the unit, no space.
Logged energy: 20.1kWh
